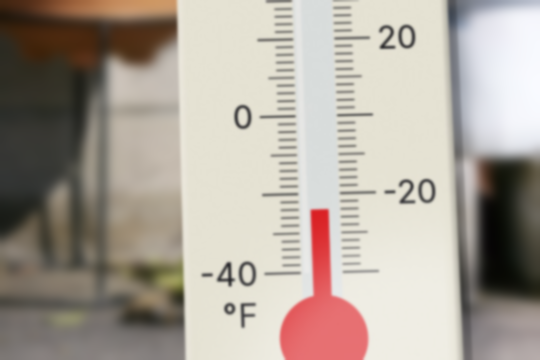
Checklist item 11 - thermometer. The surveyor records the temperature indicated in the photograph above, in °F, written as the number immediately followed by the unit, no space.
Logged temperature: -24°F
